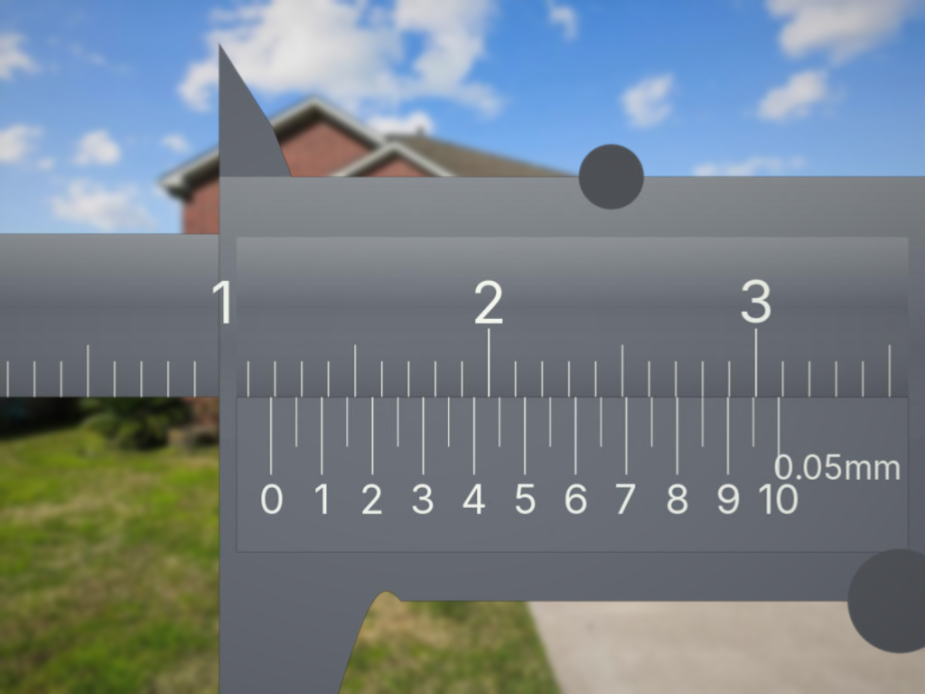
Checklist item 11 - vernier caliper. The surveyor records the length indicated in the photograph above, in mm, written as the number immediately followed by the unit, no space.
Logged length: 11.85mm
